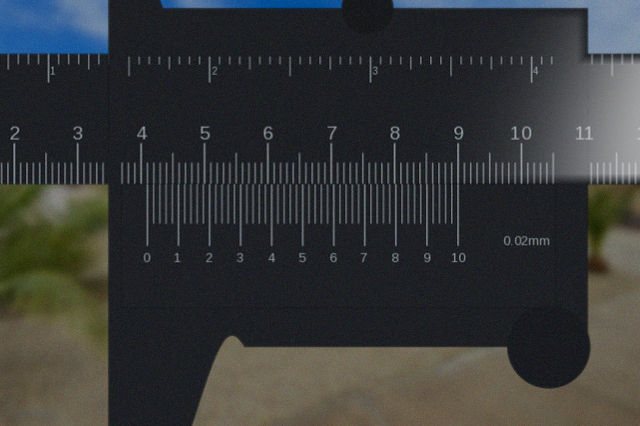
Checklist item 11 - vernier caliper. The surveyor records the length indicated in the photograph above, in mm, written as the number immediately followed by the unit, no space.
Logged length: 41.0mm
